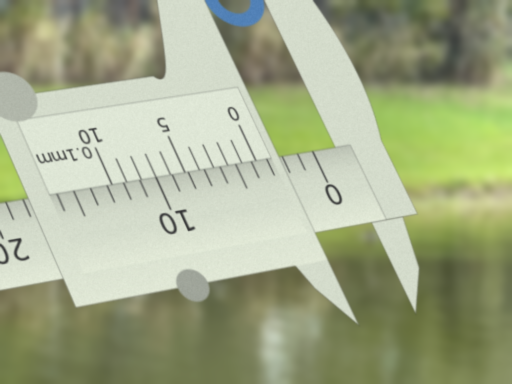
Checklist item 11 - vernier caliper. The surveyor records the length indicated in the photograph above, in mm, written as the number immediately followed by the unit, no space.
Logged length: 3.7mm
